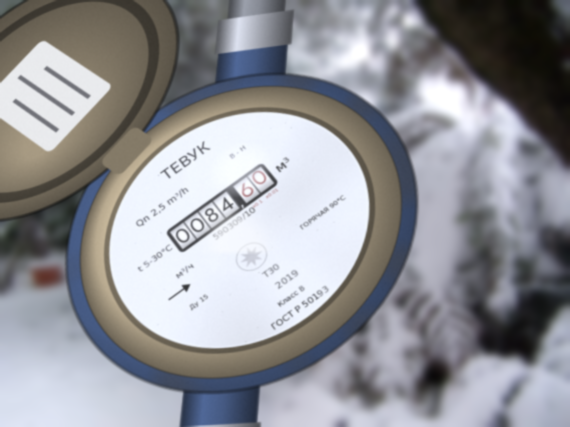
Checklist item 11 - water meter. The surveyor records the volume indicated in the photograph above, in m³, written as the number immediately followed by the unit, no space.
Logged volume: 84.60m³
